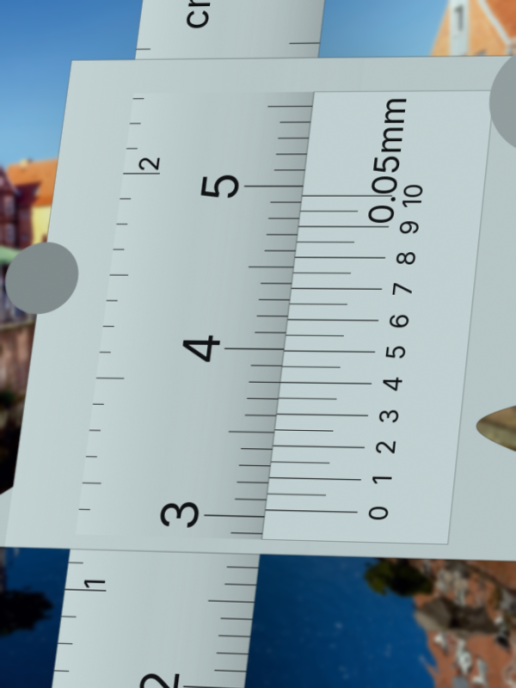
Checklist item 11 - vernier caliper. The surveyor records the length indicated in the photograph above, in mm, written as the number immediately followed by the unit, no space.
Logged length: 30.4mm
